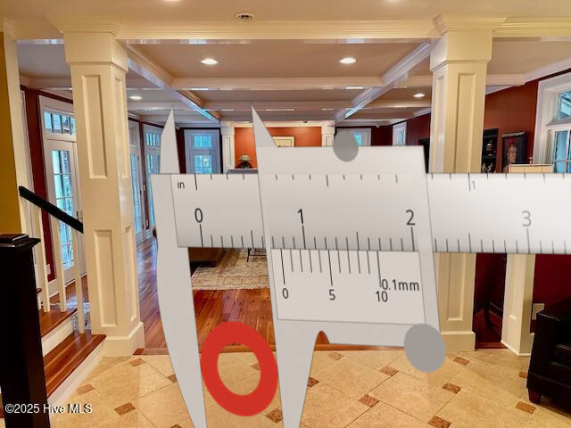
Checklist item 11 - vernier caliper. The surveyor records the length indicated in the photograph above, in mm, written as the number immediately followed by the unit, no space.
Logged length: 7.7mm
